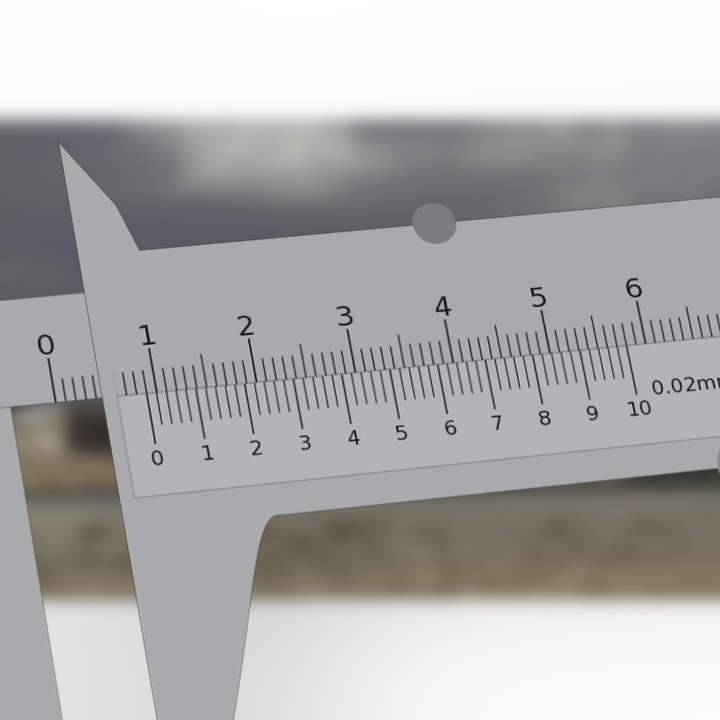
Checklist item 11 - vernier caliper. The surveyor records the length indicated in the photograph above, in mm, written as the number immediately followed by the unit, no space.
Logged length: 9.0mm
